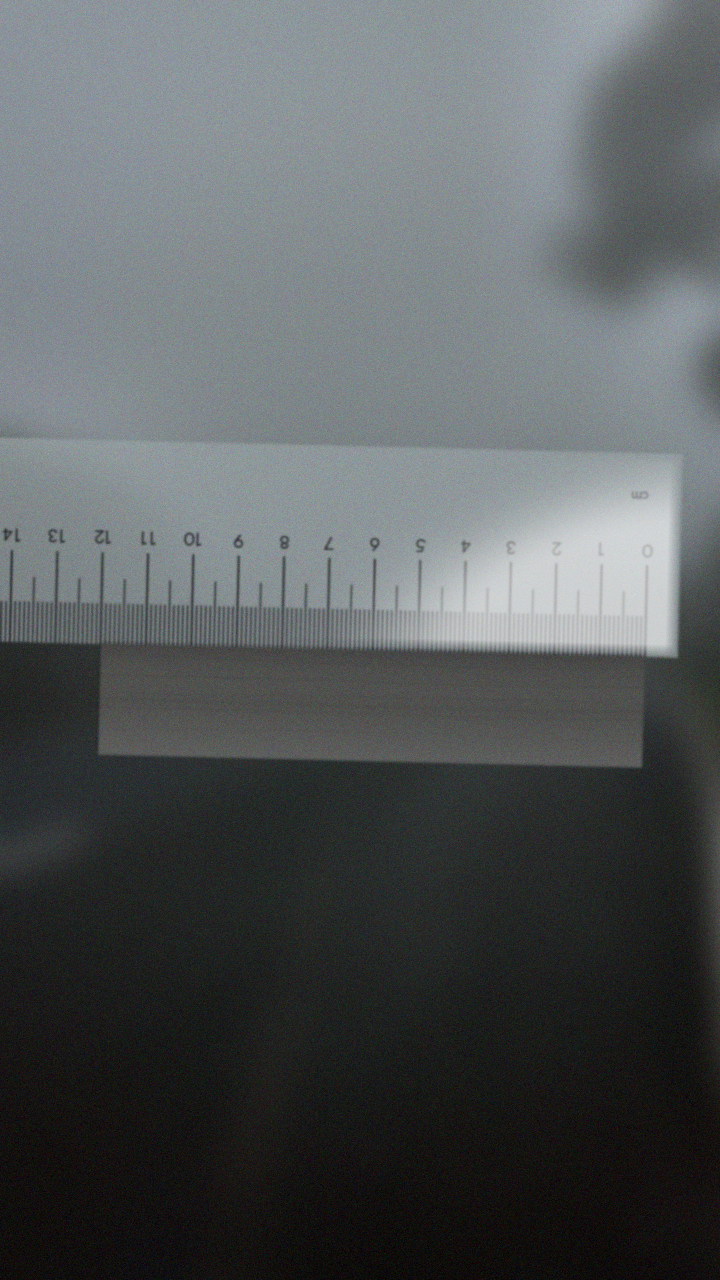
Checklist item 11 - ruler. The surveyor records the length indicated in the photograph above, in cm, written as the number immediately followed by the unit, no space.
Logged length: 12cm
